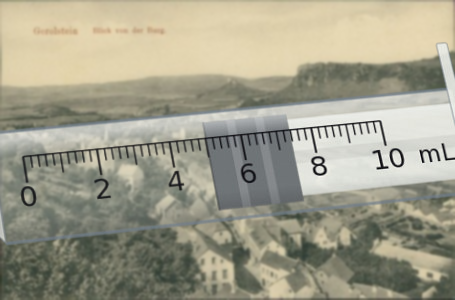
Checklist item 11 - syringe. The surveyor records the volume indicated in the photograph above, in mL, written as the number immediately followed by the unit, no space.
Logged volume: 5mL
